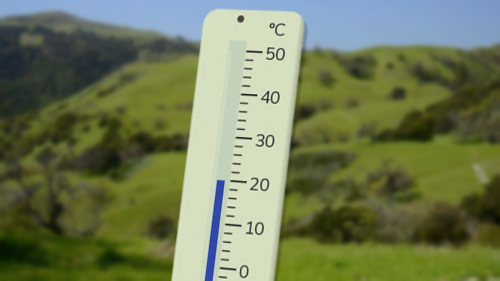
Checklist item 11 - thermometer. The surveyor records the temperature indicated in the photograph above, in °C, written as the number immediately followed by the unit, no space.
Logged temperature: 20°C
